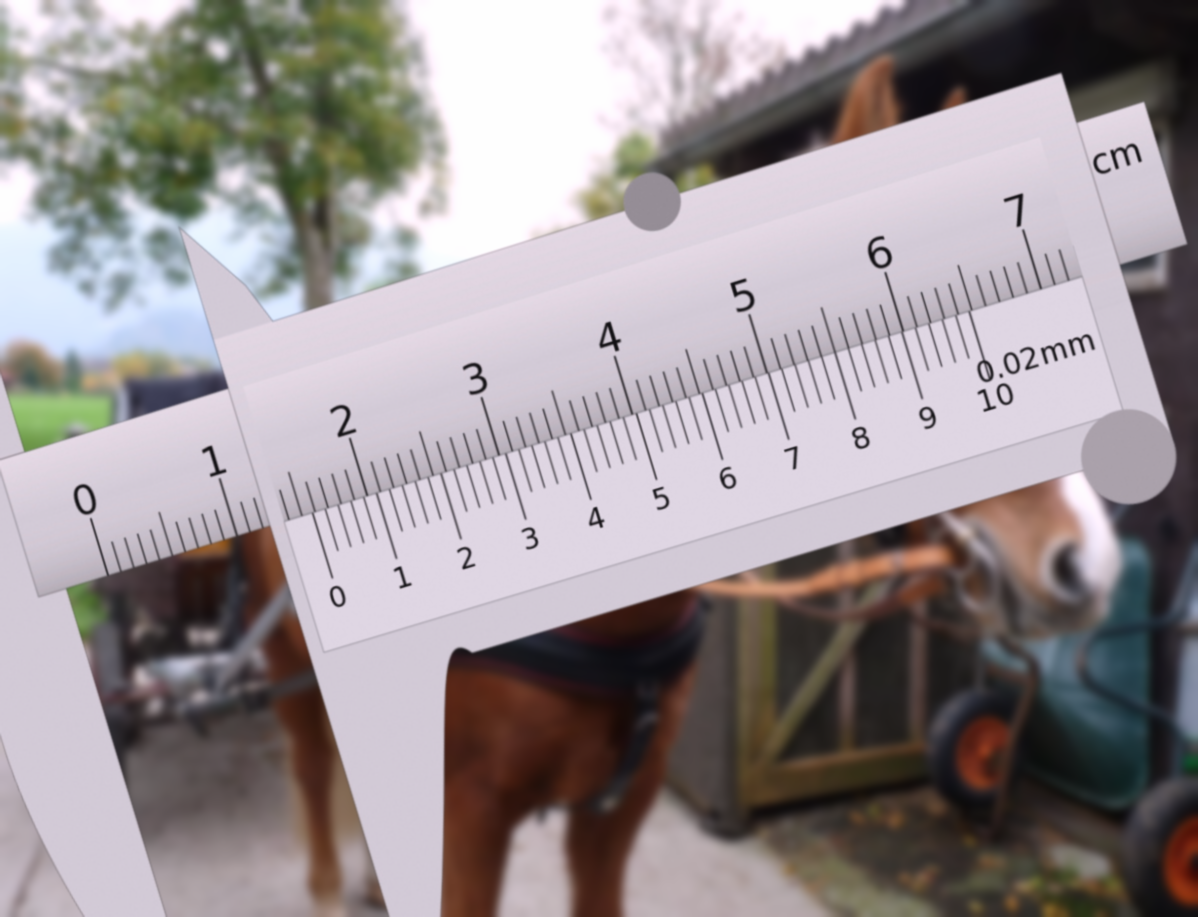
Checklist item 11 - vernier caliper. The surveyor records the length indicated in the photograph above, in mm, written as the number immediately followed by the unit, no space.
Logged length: 15.8mm
